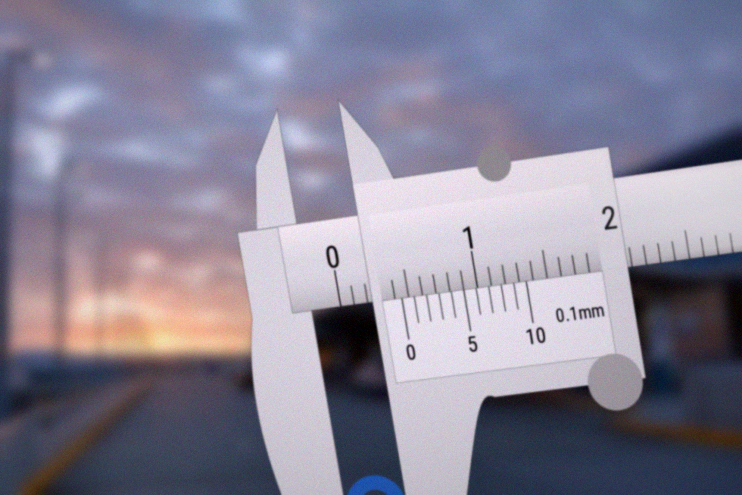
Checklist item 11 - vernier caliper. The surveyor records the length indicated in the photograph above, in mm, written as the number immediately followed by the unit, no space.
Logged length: 4.5mm
